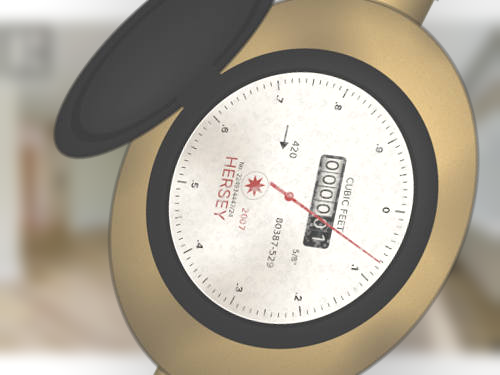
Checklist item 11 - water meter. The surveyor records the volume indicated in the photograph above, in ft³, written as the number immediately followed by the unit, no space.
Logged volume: 1.07ft³
